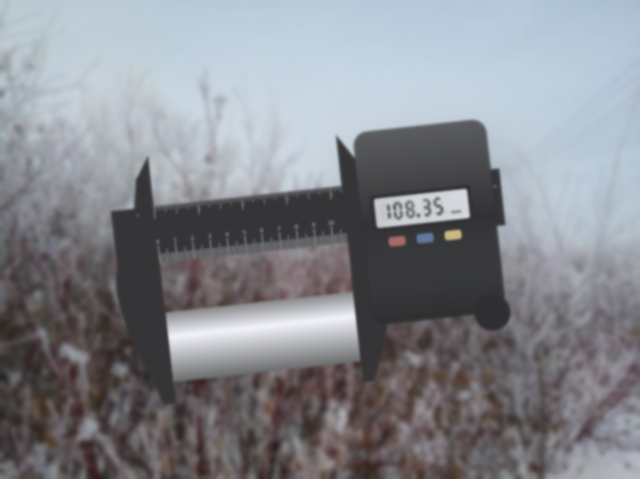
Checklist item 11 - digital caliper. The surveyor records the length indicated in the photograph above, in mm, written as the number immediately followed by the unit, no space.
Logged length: 108.35mm
